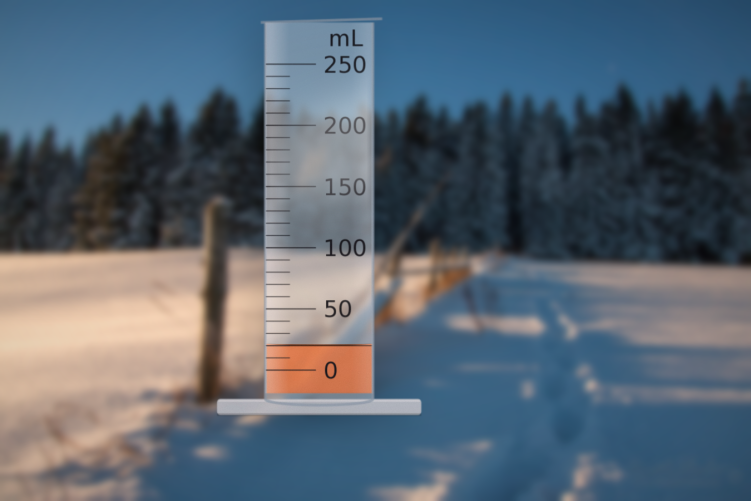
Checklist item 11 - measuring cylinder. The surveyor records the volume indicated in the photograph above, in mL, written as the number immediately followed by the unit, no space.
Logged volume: 20mL
